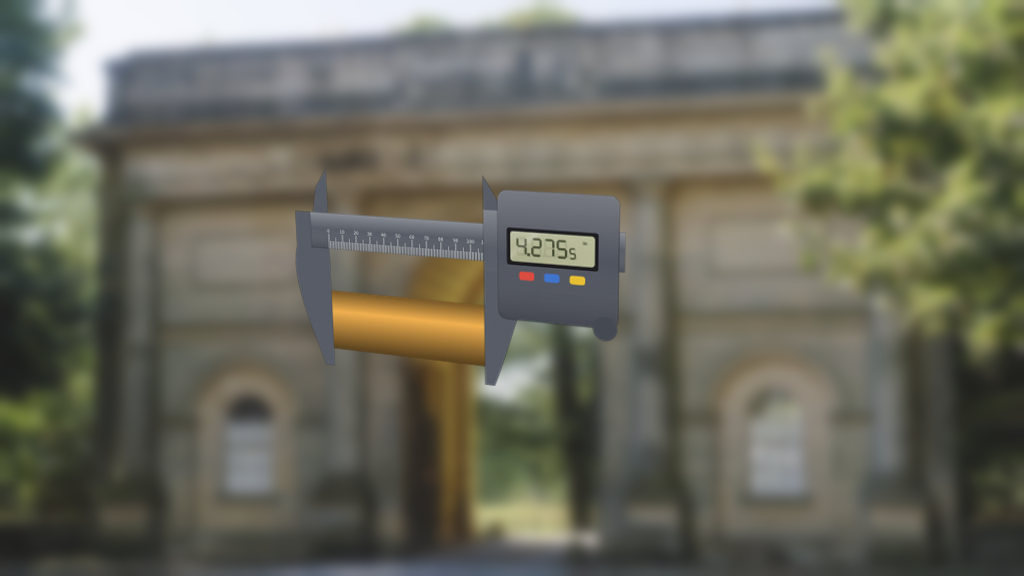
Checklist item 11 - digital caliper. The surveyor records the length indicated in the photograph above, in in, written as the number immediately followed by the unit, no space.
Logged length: 4.2755in
